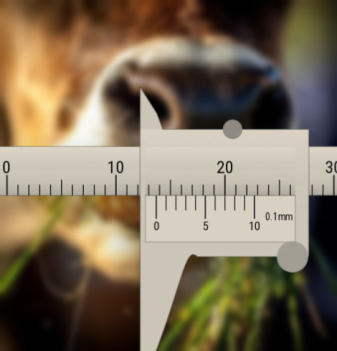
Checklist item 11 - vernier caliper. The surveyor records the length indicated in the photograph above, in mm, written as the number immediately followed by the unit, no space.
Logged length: 13.7mm
